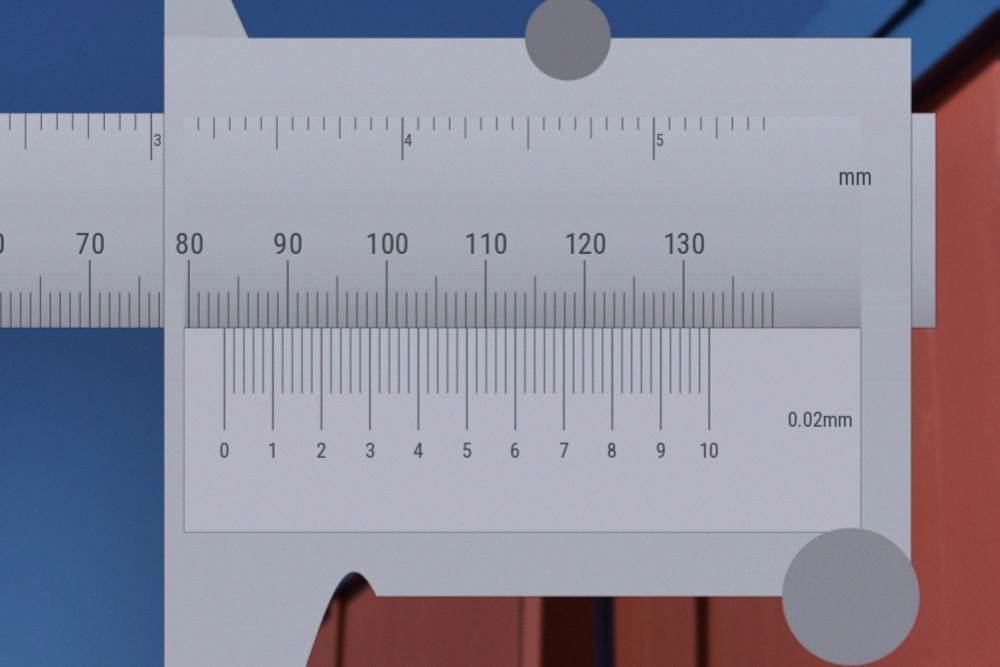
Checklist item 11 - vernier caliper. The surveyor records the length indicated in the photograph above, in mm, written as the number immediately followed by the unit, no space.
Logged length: 83.6mm
